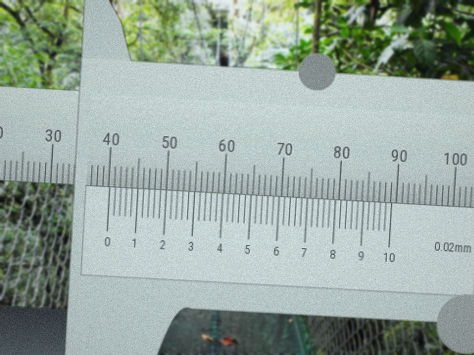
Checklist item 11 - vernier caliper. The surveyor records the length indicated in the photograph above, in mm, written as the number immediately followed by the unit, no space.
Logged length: 40.2mm
